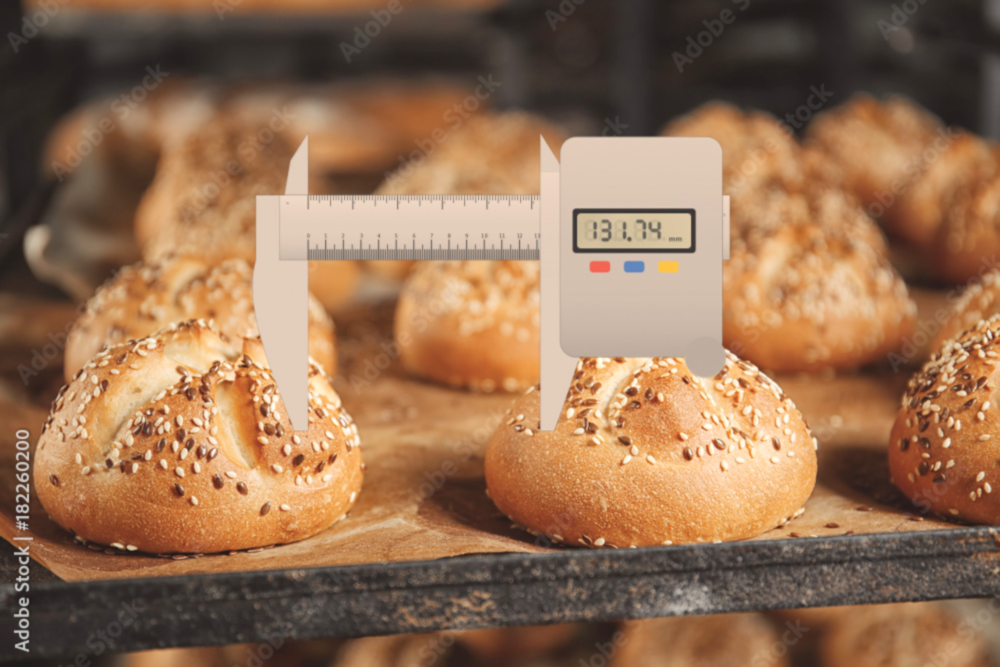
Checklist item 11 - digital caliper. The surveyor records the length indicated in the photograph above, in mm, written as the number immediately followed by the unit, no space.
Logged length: 131.74mm
